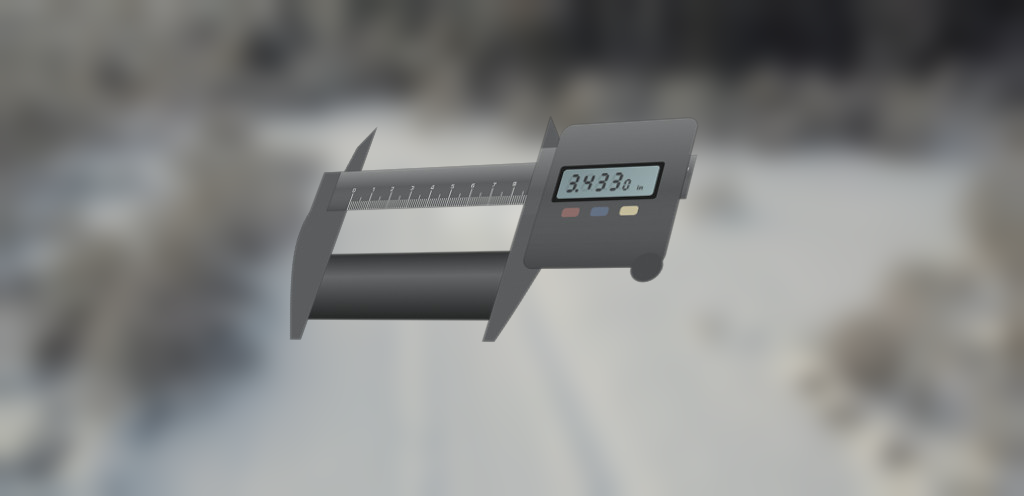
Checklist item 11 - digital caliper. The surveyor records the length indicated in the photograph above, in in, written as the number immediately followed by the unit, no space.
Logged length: 3.4330in
